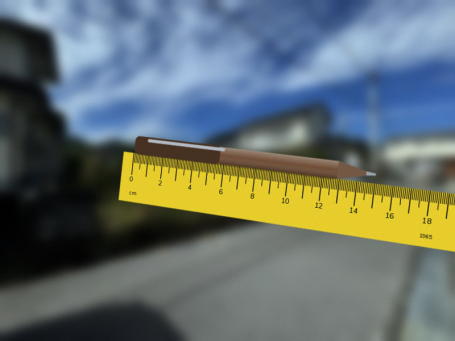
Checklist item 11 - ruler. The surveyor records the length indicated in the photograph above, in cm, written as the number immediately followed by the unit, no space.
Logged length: 15cm
